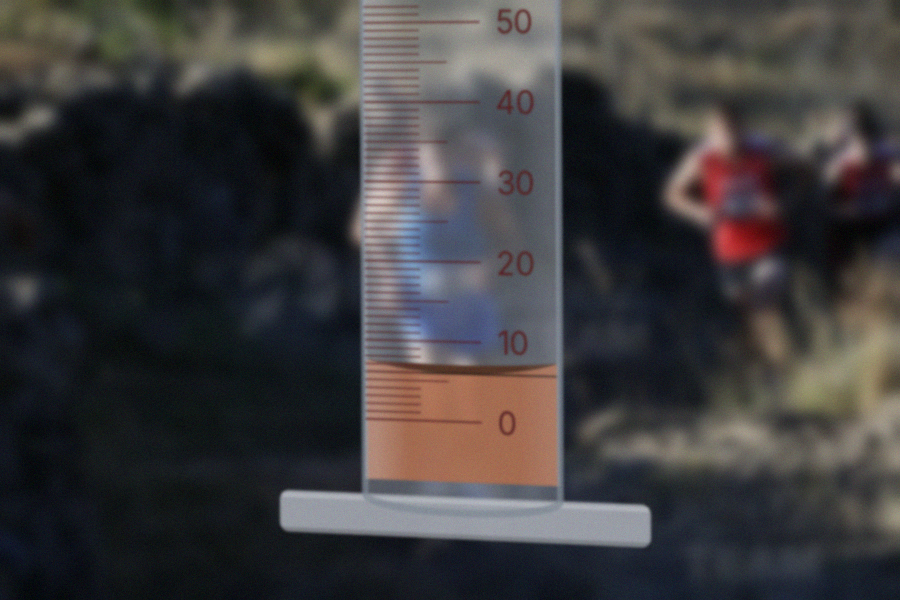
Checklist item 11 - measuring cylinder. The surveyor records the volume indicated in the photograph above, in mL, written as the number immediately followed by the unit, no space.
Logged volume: 6mL
